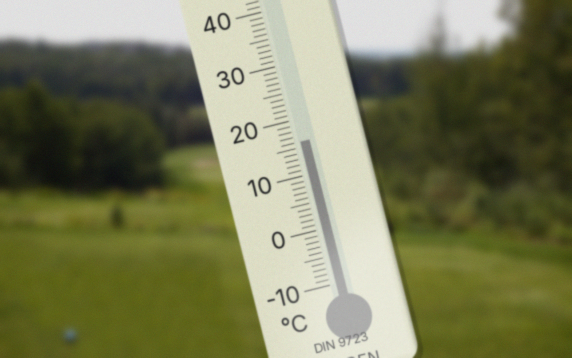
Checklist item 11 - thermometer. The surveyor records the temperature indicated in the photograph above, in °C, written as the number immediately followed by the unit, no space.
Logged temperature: 16°C
